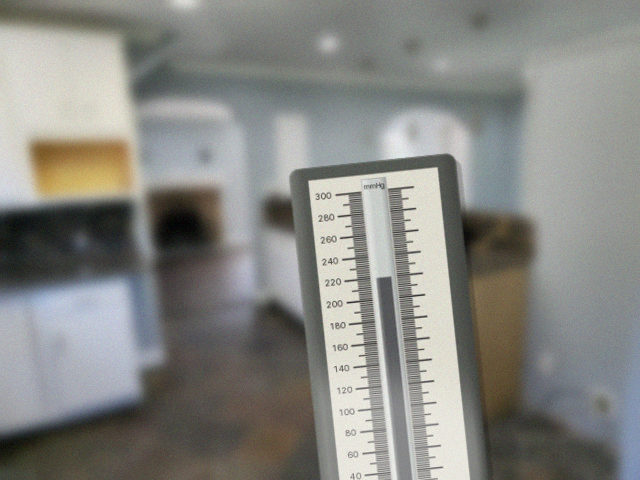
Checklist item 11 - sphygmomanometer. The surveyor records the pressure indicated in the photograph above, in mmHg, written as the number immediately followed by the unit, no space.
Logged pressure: 220mmHg
